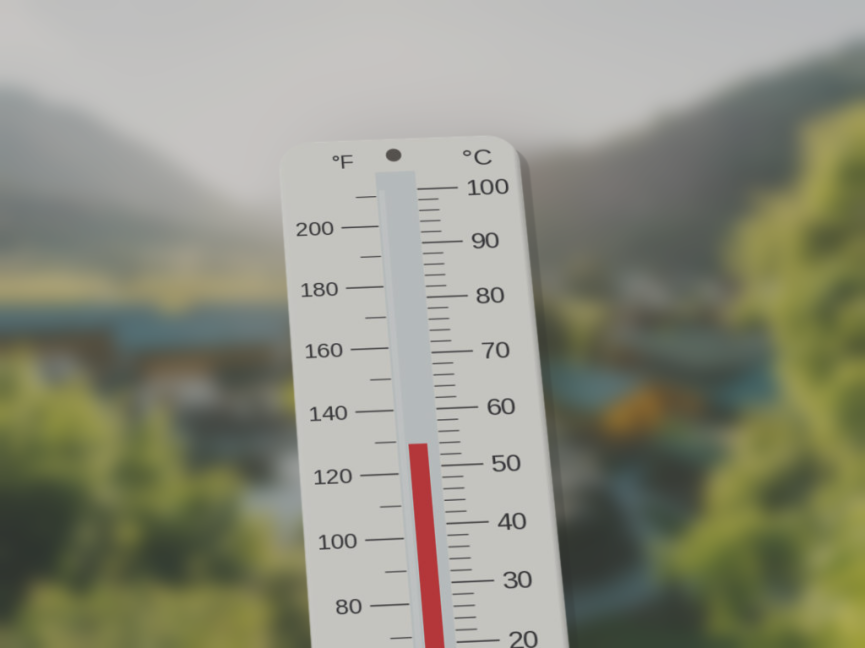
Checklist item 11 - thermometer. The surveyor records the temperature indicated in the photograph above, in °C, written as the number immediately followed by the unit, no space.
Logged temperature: 54°C
